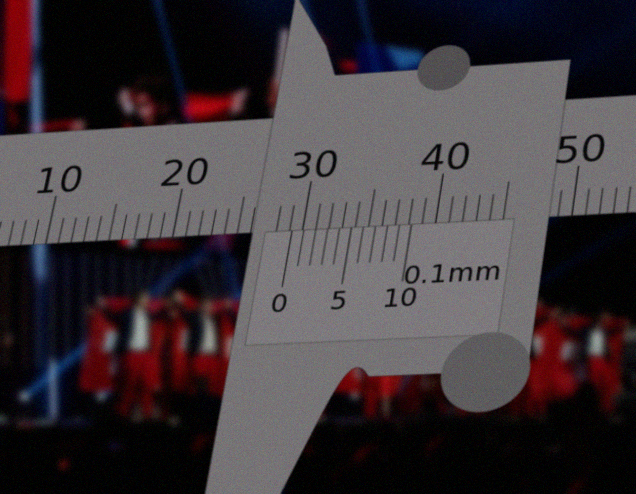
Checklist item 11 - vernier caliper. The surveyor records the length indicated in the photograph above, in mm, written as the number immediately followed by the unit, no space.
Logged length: 29.2mm
